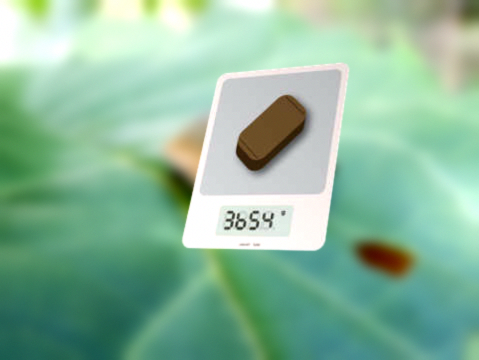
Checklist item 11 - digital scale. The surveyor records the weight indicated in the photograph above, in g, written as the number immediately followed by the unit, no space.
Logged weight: 3654g
